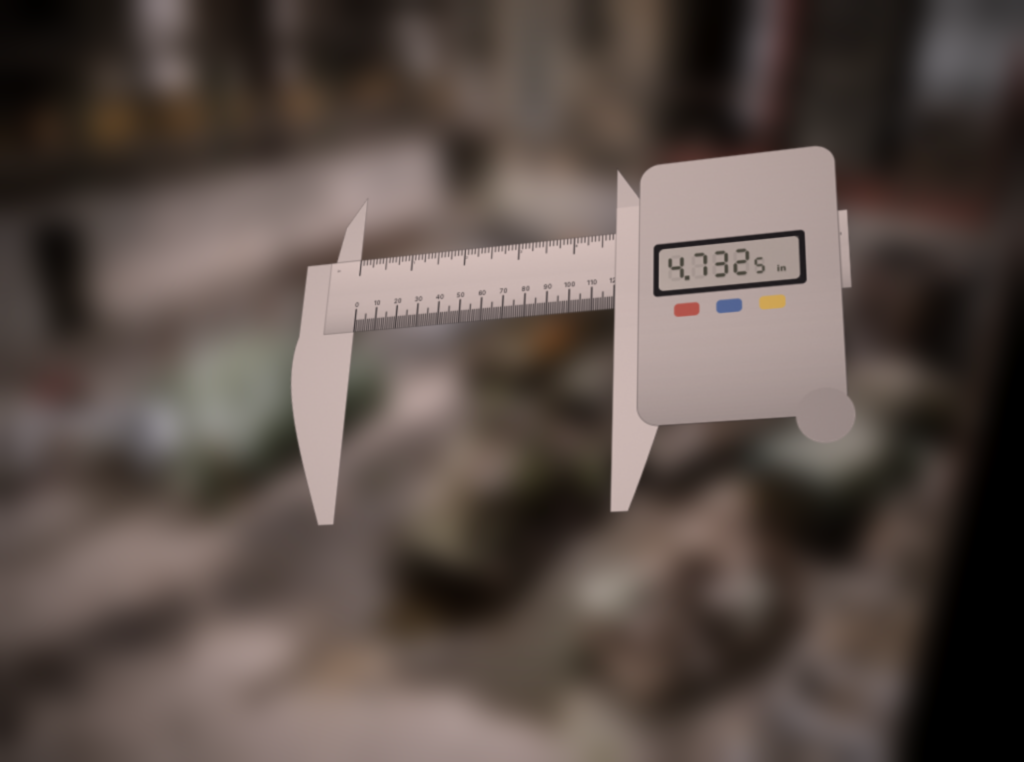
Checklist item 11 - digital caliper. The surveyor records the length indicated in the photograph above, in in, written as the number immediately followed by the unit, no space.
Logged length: 4.7325in
